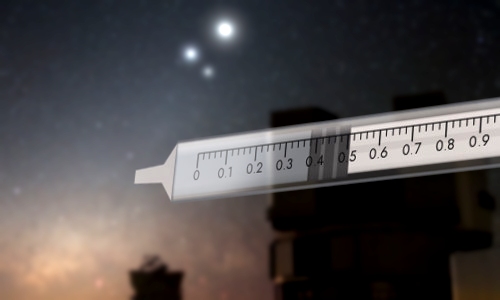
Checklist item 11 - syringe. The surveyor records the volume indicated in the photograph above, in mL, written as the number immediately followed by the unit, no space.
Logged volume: 0.38mL
